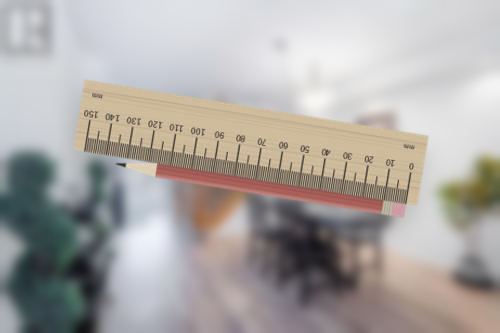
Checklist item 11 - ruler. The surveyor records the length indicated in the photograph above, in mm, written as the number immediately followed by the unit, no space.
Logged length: 135mm
